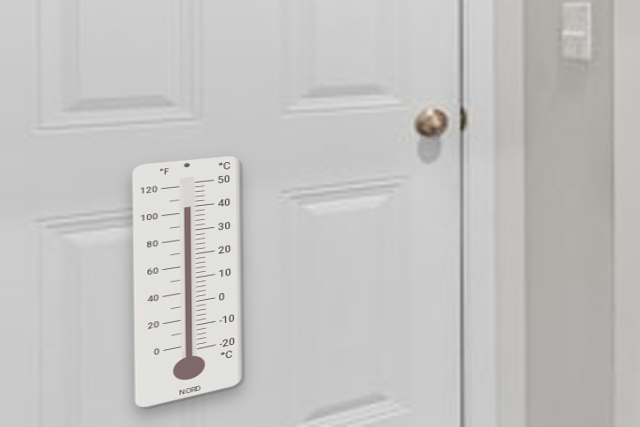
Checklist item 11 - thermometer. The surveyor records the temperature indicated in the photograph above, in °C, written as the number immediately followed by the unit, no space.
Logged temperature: 40°C
